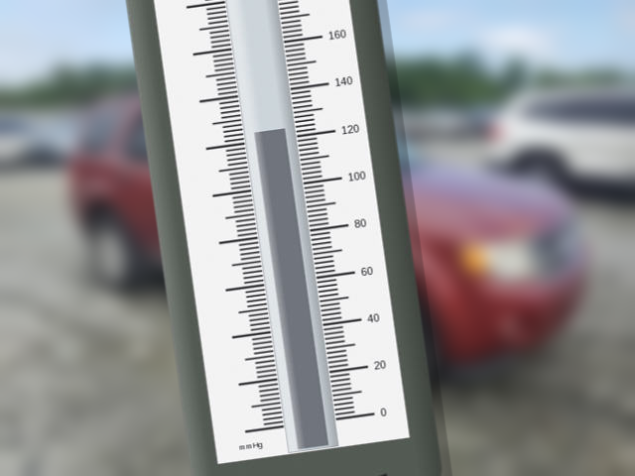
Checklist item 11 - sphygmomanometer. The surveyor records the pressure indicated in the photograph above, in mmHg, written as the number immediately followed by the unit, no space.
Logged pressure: 124mmHg
